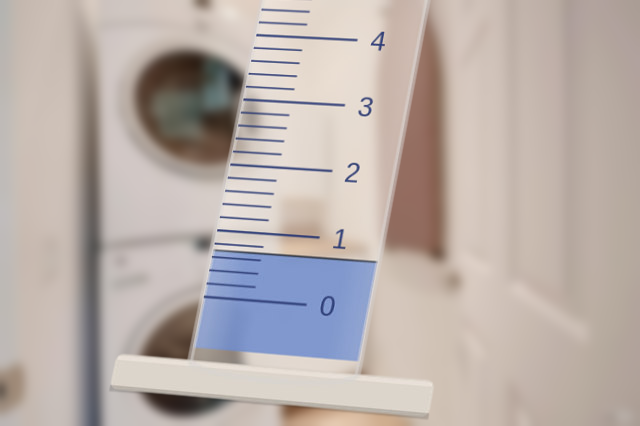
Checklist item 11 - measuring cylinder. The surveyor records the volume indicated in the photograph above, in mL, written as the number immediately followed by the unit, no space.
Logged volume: 0.7mL
